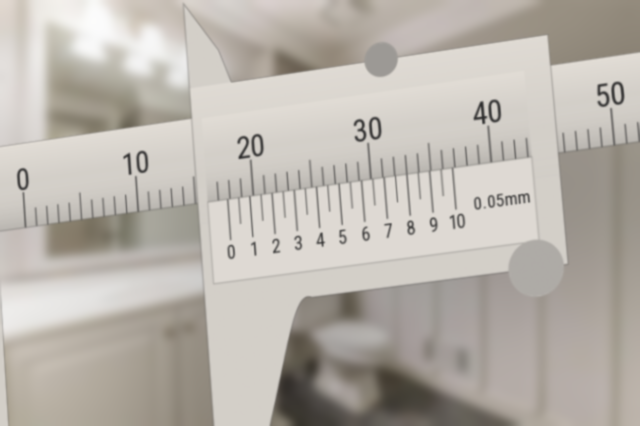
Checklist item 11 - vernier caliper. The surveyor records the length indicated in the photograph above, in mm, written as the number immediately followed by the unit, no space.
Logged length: 17.8mm
